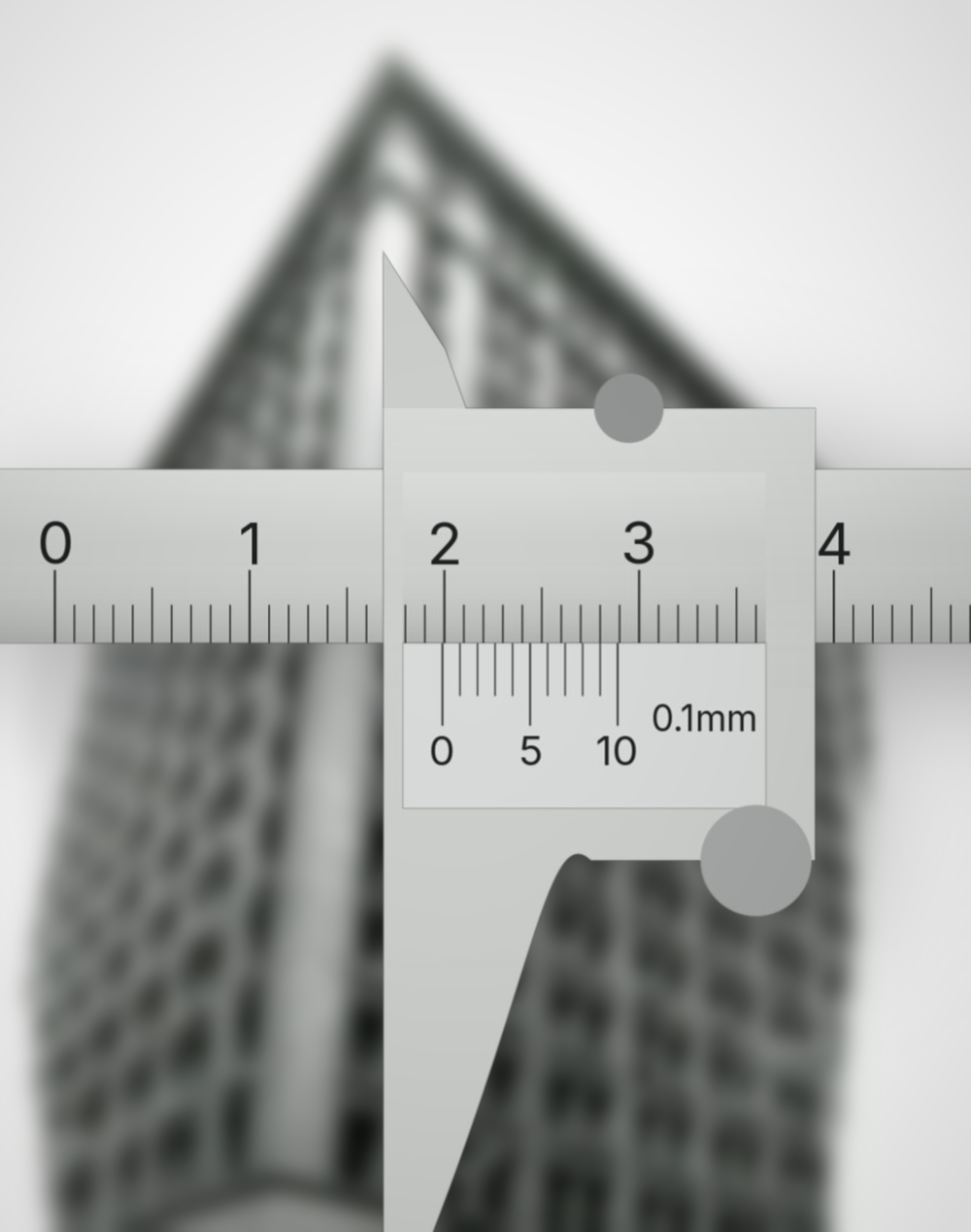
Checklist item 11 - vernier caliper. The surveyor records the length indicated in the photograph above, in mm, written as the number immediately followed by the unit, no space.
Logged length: 19.9mm
